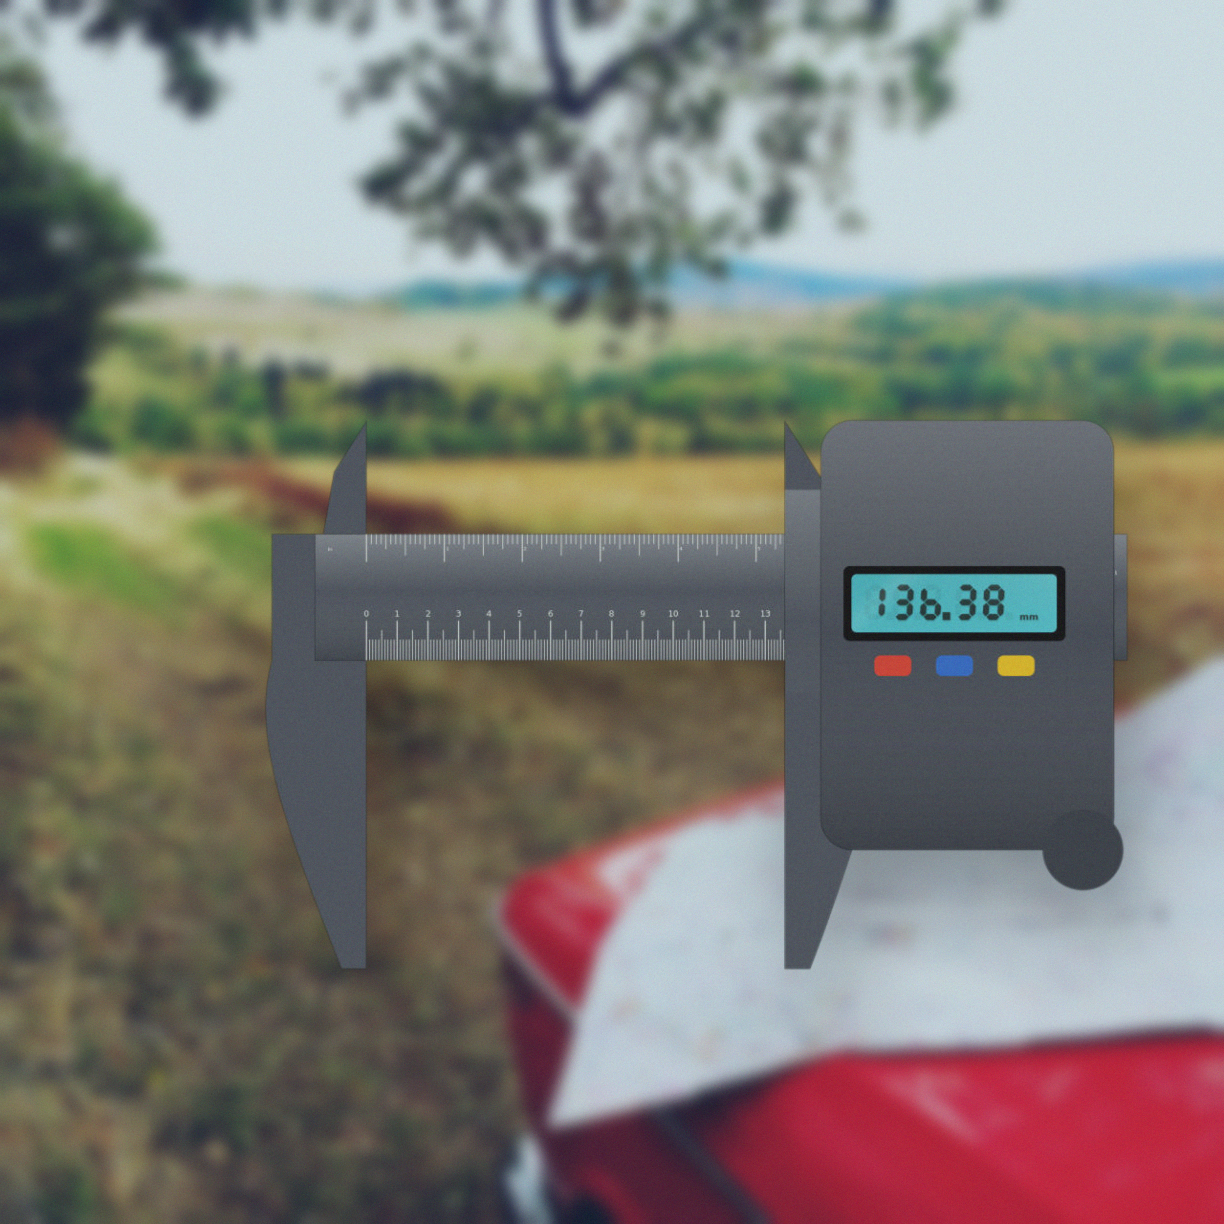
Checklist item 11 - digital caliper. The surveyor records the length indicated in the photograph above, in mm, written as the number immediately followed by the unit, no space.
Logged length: 136.38mm
